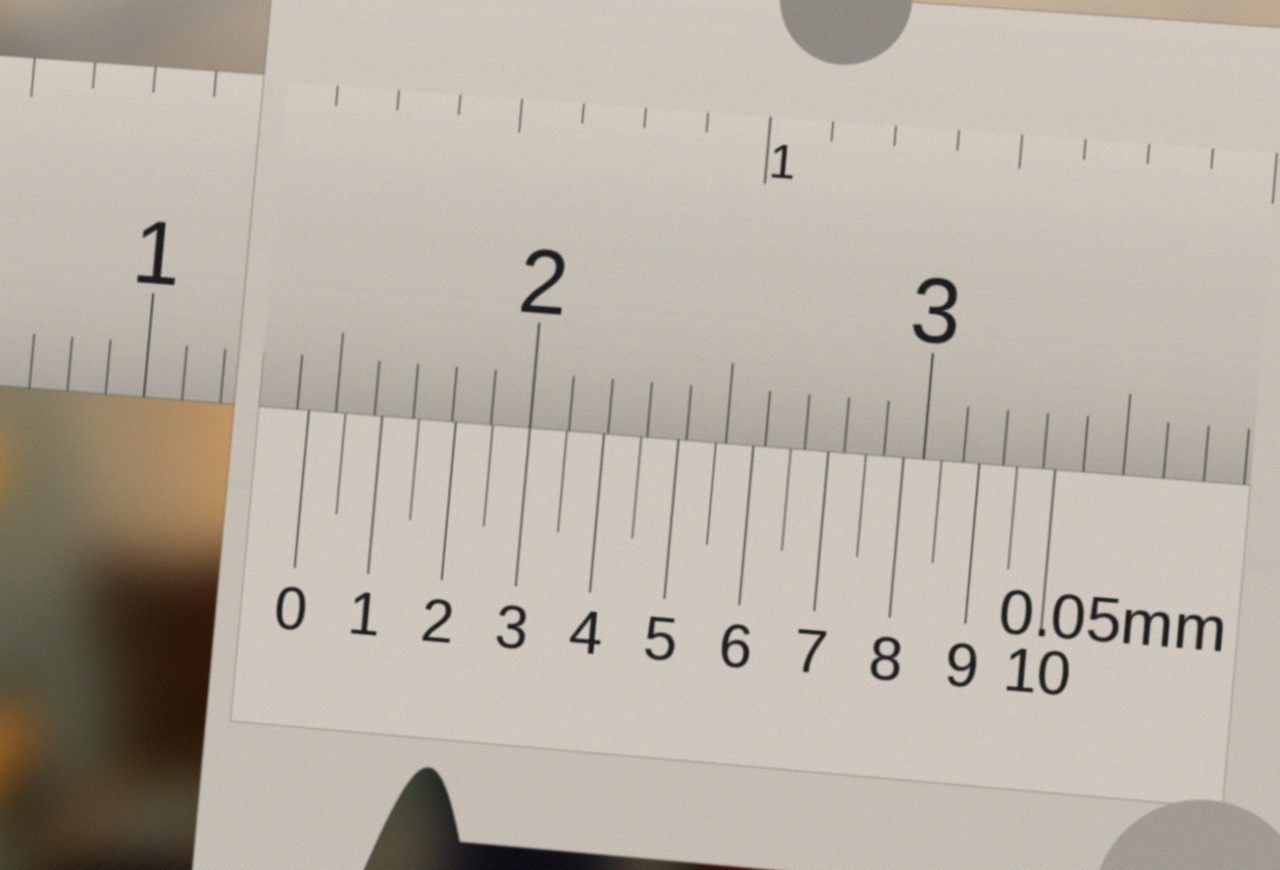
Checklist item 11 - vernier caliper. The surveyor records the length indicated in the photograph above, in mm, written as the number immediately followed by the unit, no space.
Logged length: 14.30mm
